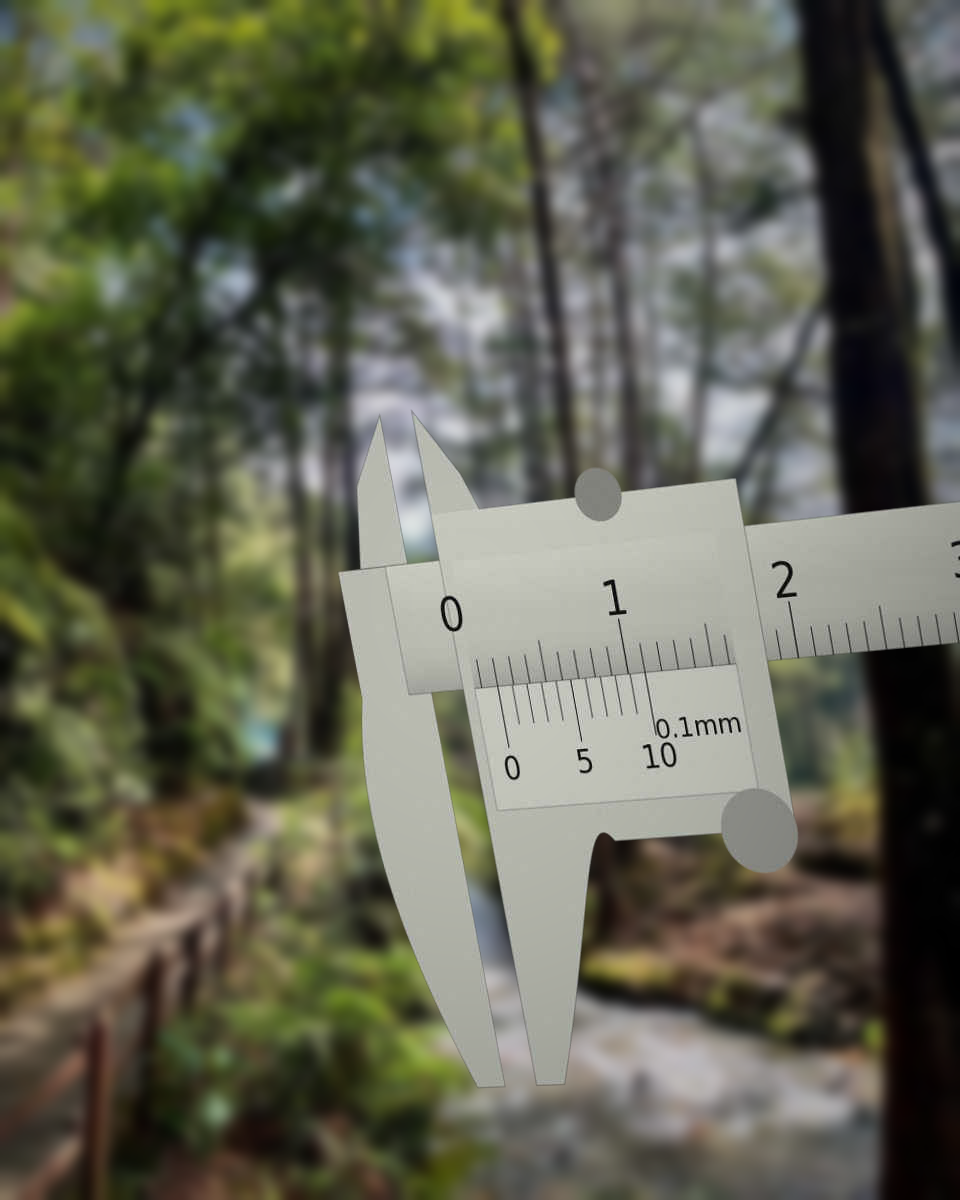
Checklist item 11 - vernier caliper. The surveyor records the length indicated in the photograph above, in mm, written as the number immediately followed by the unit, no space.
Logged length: 2.0mm
